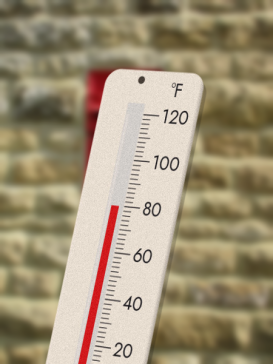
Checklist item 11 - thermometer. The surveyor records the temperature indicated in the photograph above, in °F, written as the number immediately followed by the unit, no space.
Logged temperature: 80°F
